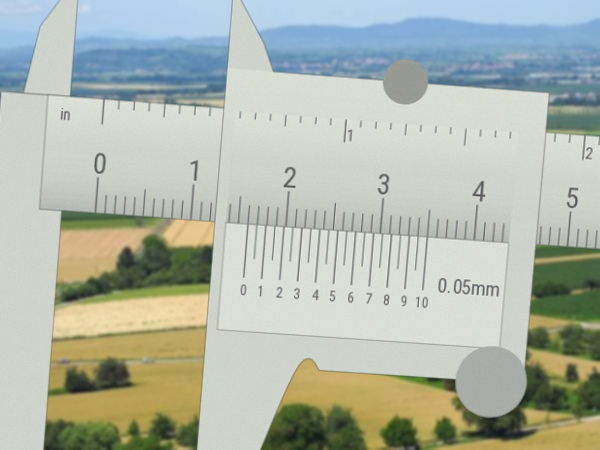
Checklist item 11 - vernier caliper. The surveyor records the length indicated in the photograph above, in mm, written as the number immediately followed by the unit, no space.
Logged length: 16.0mm
